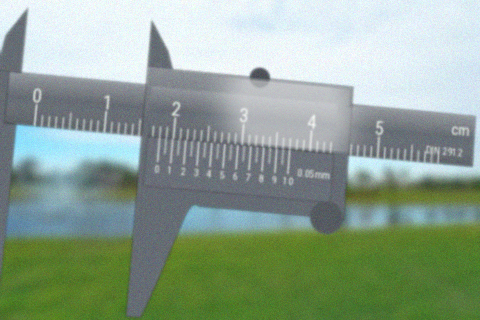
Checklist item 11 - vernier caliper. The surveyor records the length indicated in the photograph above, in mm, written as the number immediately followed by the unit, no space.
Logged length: 18.0mm
